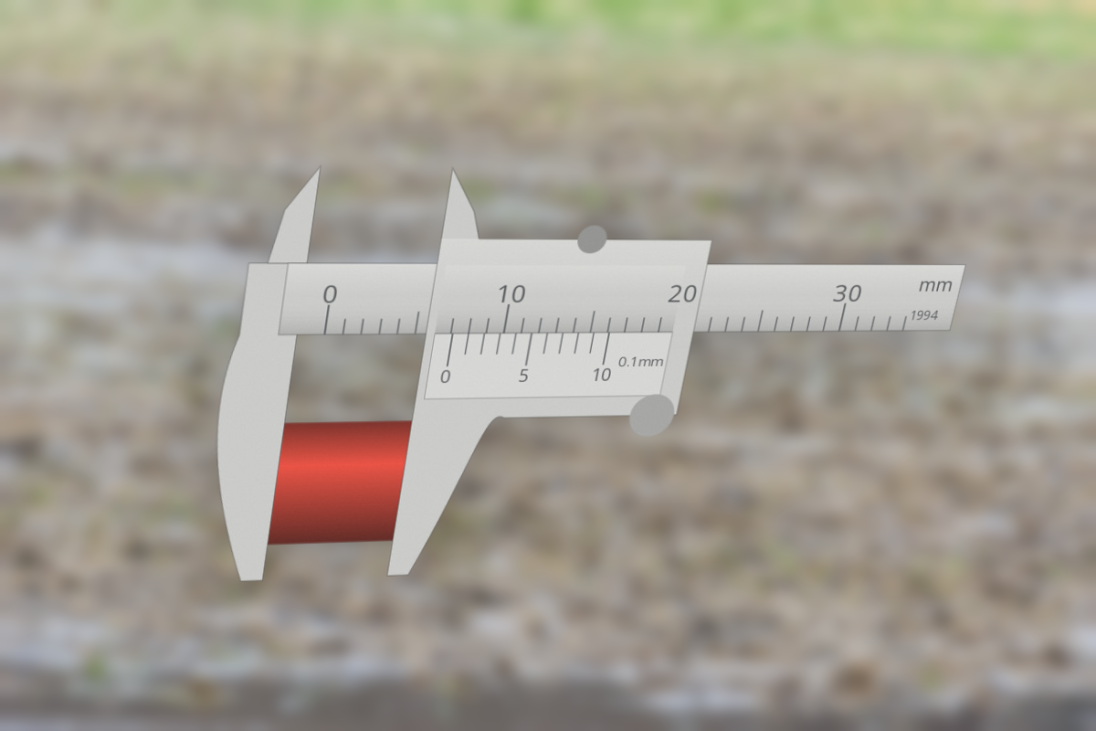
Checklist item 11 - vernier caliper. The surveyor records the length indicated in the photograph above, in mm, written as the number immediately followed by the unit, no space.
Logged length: 7.1mm
